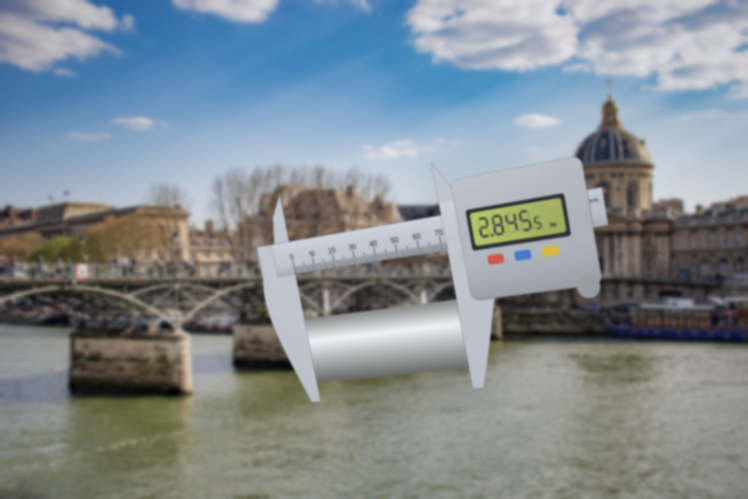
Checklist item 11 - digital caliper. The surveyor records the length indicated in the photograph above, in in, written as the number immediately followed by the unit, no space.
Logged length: 2.8455in
